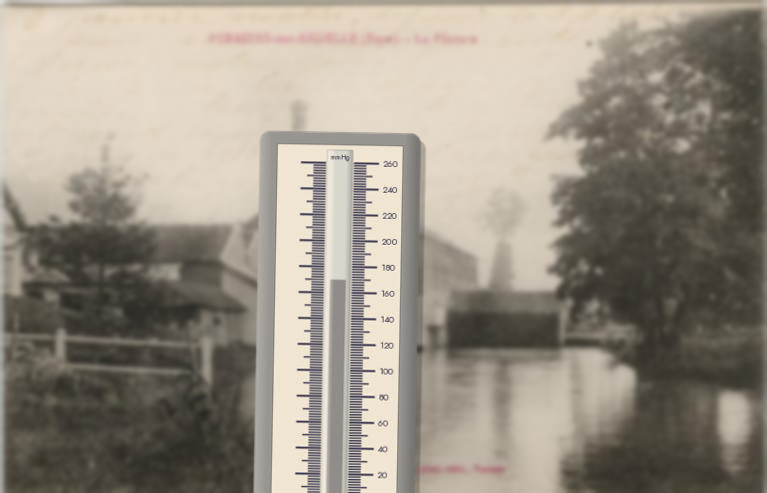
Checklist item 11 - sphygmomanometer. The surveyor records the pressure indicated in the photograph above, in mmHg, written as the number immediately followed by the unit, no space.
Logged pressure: 170mmHg
